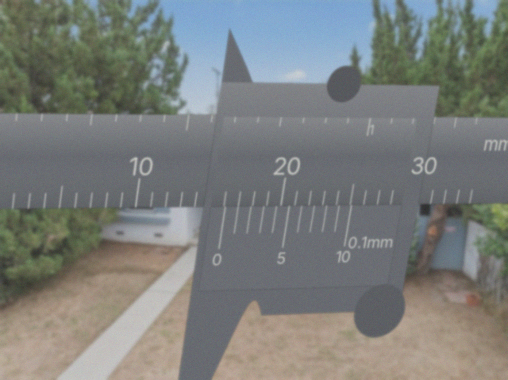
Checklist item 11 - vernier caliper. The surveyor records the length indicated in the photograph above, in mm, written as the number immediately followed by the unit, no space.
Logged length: 16.1mm
